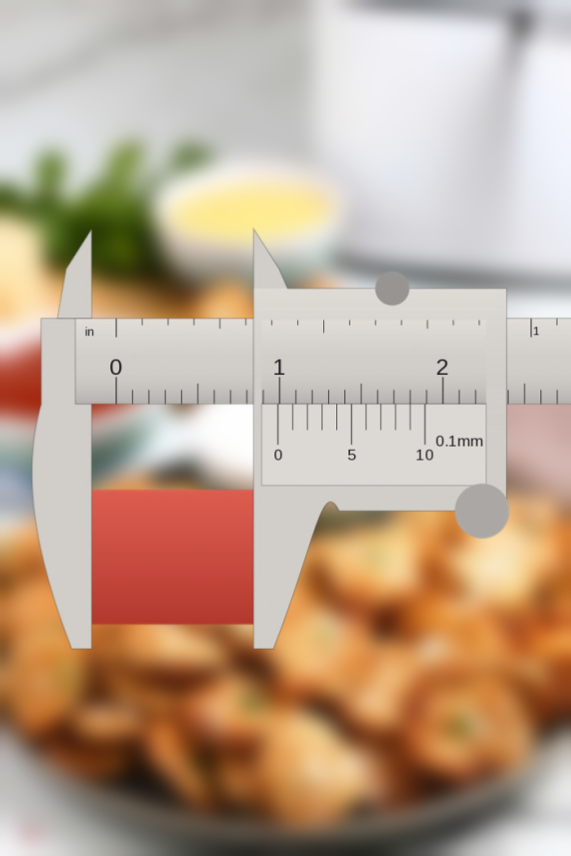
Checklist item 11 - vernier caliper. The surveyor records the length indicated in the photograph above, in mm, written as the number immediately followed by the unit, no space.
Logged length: 9.9mm
